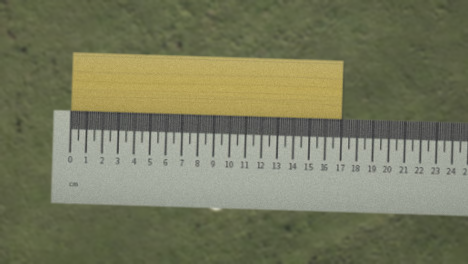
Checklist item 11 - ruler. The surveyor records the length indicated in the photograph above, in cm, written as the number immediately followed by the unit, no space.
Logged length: 17cm
